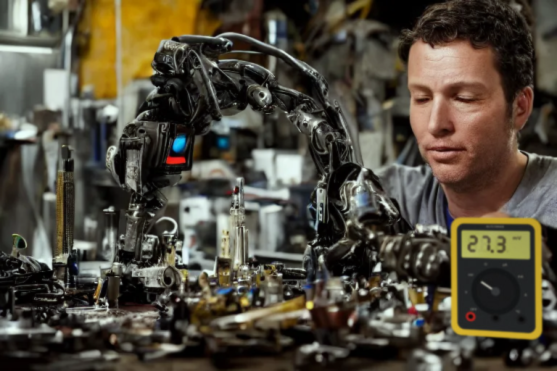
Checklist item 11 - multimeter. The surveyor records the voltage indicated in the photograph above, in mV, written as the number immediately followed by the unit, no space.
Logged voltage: 27.3mV
